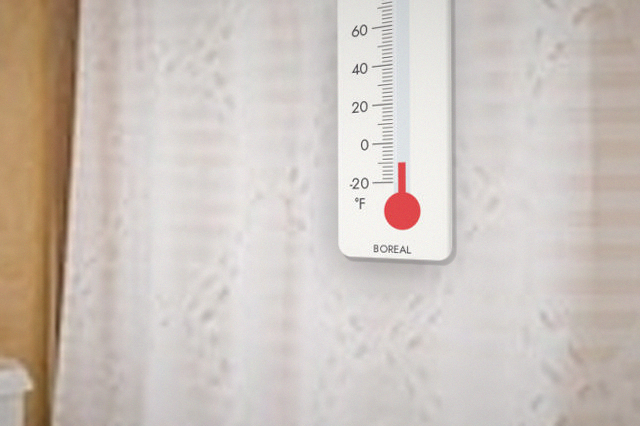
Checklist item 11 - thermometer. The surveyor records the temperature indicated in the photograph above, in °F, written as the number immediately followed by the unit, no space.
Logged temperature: -10°F
